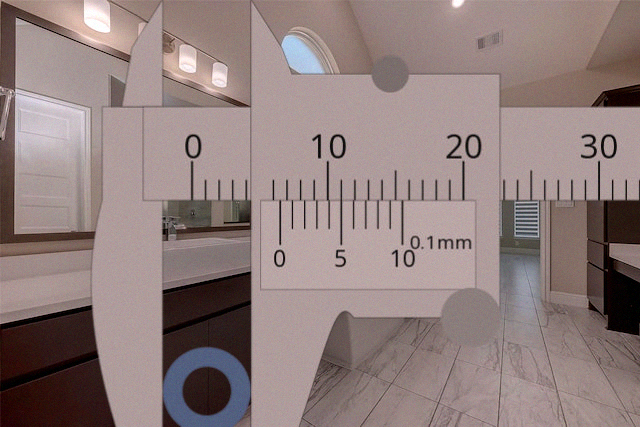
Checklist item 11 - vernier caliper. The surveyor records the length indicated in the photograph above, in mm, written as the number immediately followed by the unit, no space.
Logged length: 6.5mm
